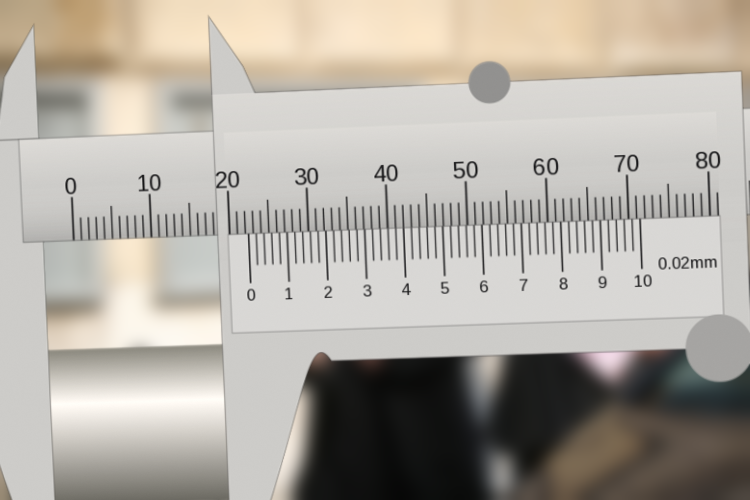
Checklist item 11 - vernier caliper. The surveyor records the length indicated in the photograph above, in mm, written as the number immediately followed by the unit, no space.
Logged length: 22.4mm
